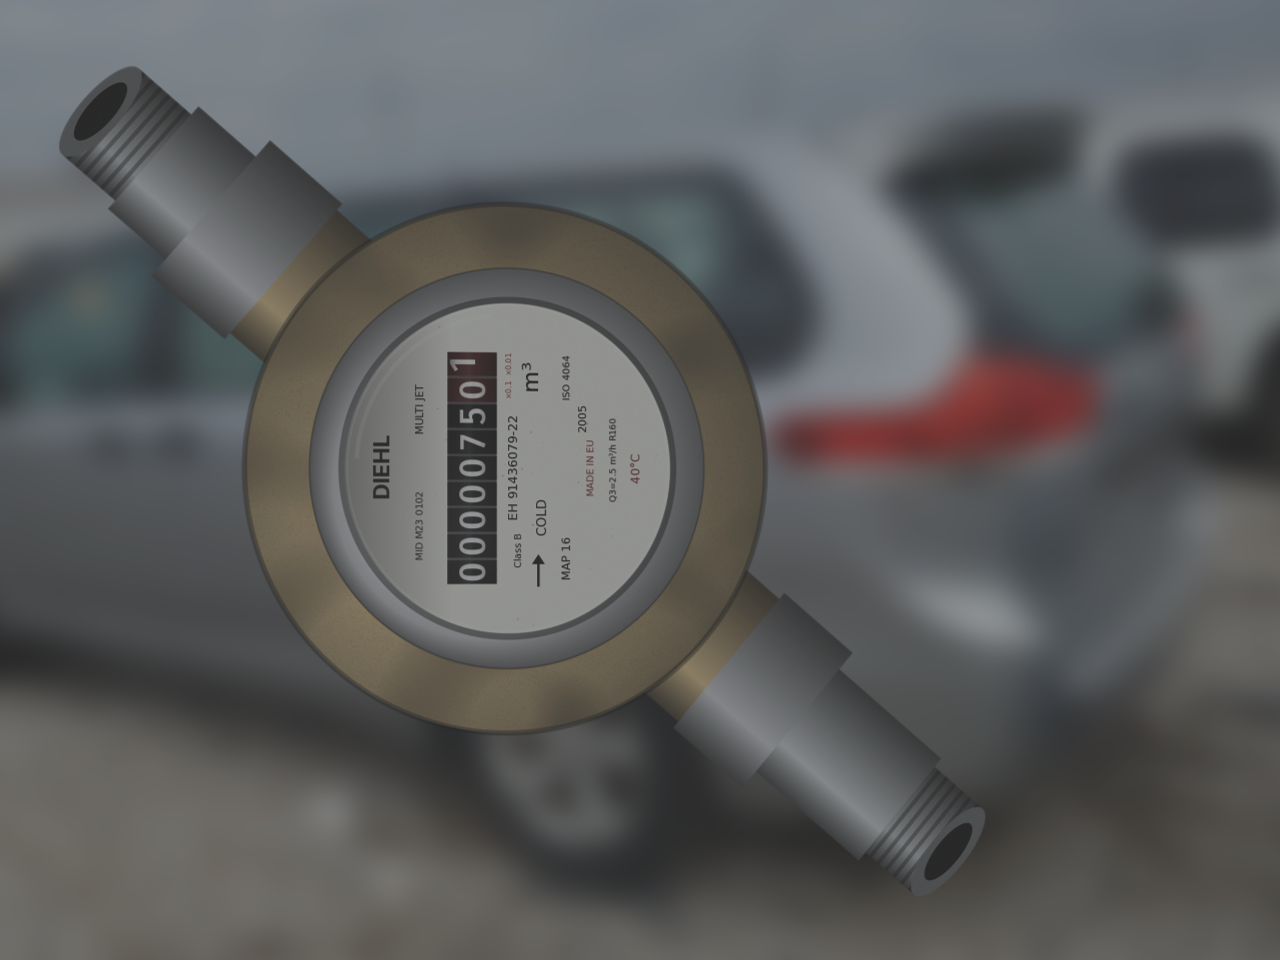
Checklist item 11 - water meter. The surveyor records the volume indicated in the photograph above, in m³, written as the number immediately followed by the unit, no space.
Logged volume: 75.01m³
